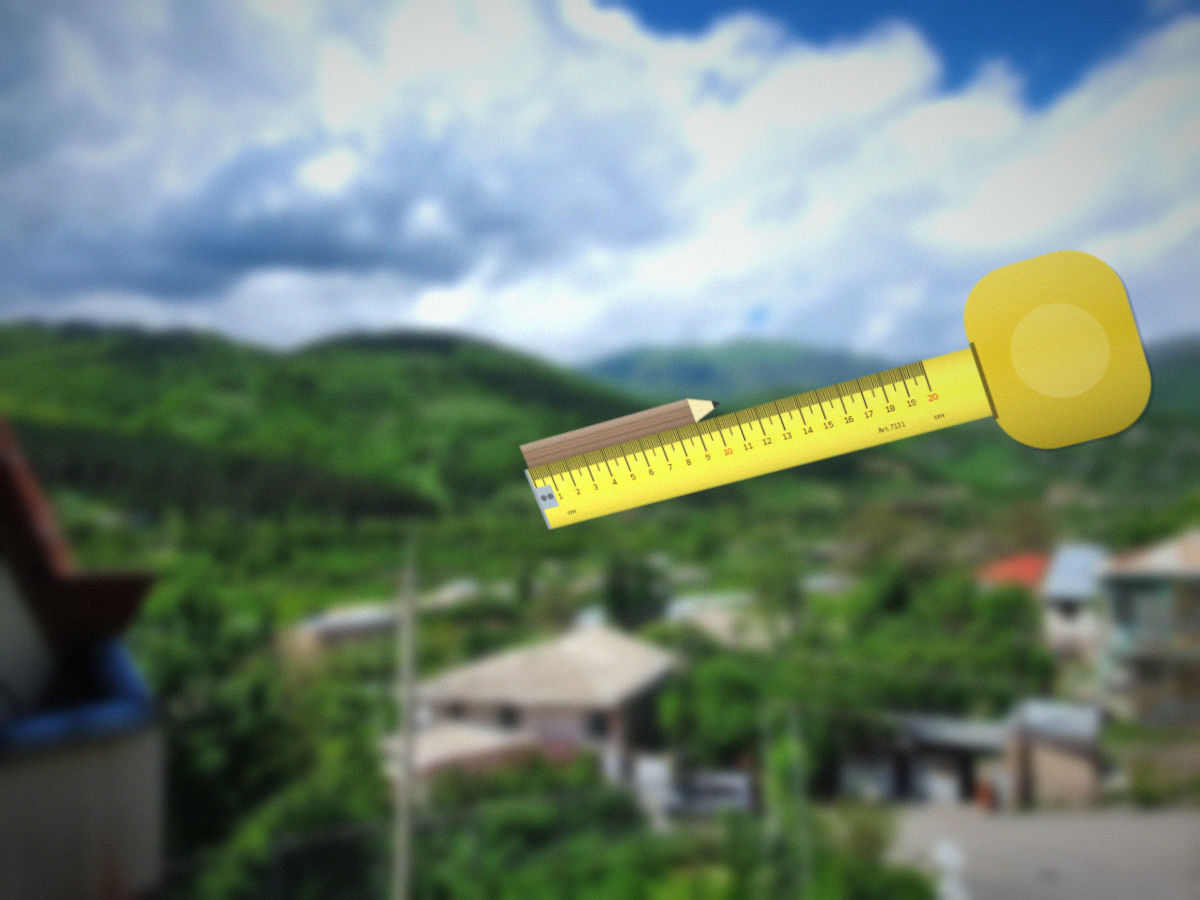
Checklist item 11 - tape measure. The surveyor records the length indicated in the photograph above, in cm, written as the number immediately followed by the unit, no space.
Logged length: 10.5cm
